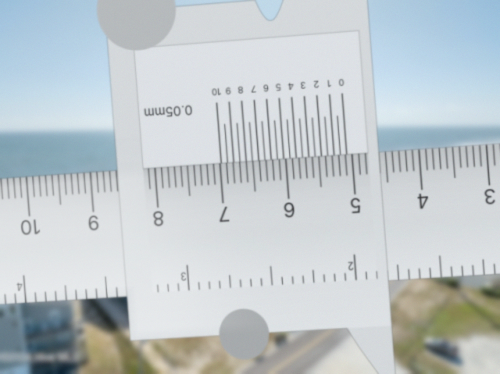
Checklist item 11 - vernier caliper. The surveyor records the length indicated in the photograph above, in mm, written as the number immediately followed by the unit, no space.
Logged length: 50.8mm
